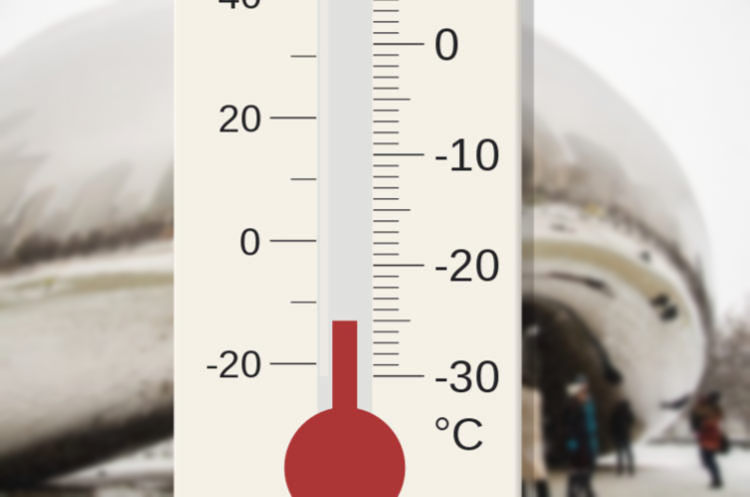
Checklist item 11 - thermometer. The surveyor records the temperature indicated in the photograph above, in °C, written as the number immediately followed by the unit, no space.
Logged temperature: -25°C
